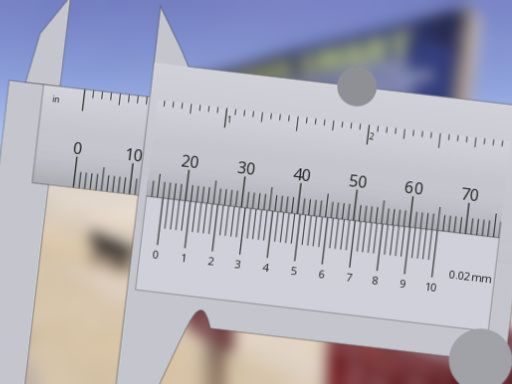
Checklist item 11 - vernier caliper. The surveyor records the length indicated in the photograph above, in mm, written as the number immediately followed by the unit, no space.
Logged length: 16.0mm
